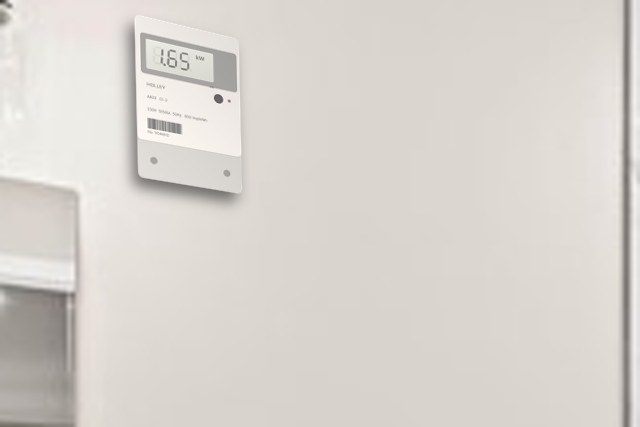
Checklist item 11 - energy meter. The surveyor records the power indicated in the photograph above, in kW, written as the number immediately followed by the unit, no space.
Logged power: 1.65kW
